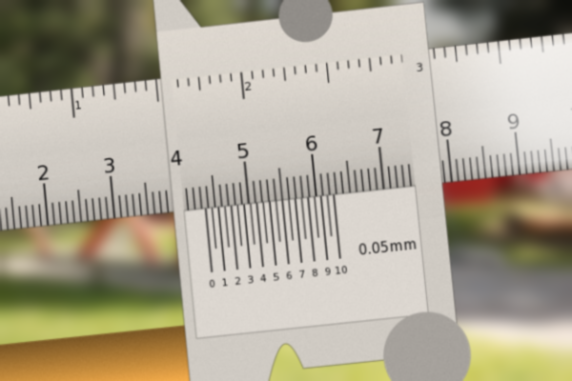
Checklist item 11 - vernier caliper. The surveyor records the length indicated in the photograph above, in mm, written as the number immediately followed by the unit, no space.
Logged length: 43.6mm
